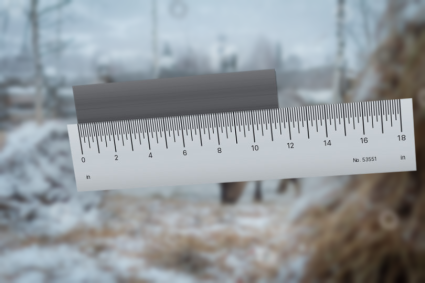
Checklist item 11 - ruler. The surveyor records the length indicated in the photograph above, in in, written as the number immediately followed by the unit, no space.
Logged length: 11.5in
